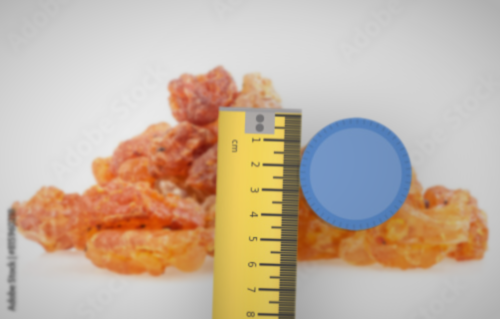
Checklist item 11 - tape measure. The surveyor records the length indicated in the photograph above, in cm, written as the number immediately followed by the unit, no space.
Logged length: 4.5cm
